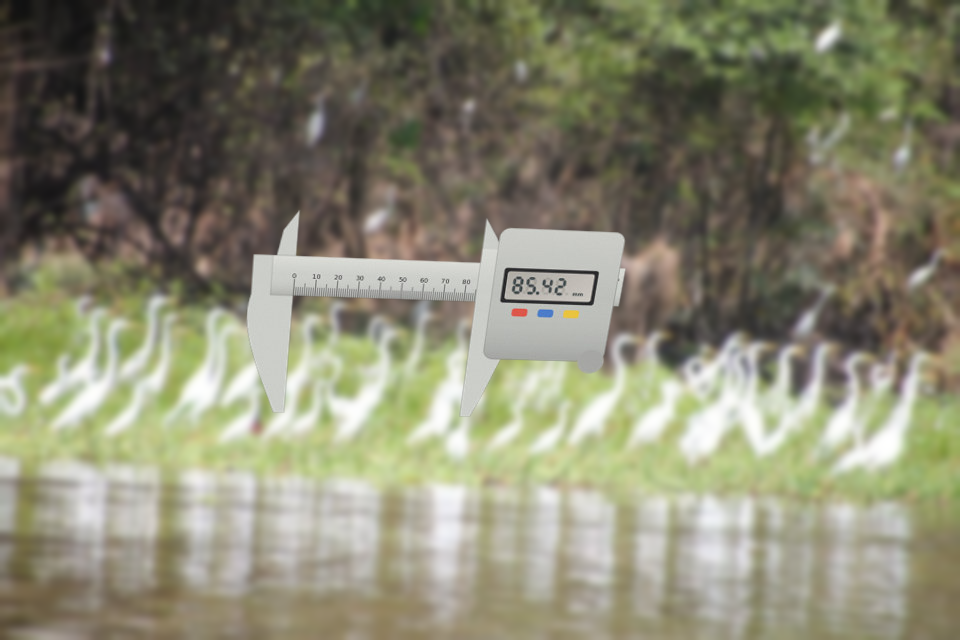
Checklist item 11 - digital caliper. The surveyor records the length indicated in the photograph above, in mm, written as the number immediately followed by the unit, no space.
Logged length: 85.42mm
